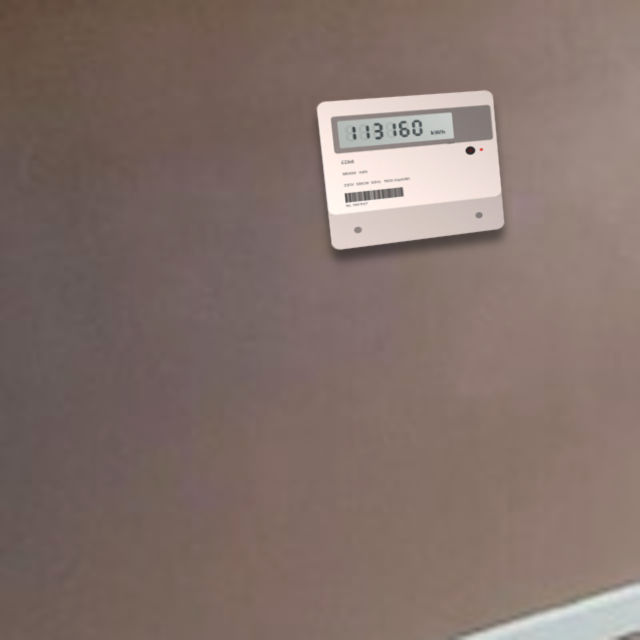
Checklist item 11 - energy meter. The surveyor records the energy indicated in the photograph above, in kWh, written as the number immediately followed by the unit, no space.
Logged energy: 113160kWh
